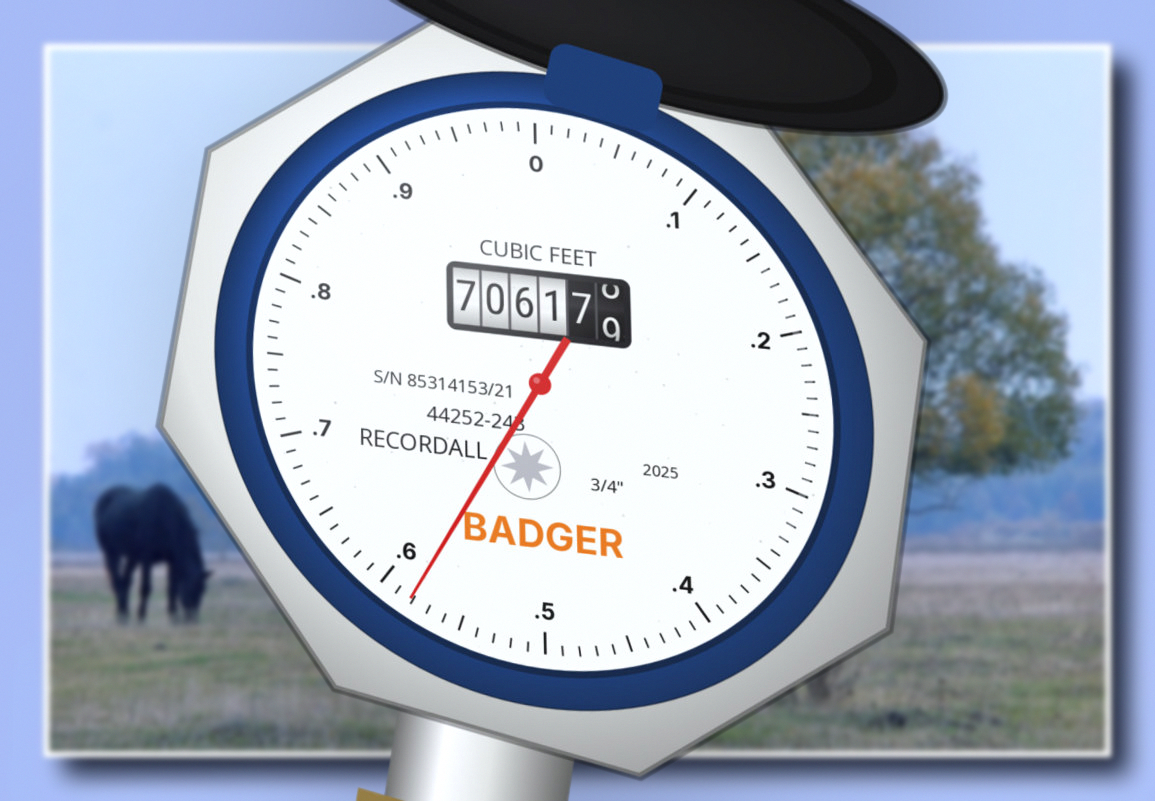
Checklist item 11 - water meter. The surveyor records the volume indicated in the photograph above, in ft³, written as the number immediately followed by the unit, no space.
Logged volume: 706178.58ft³
